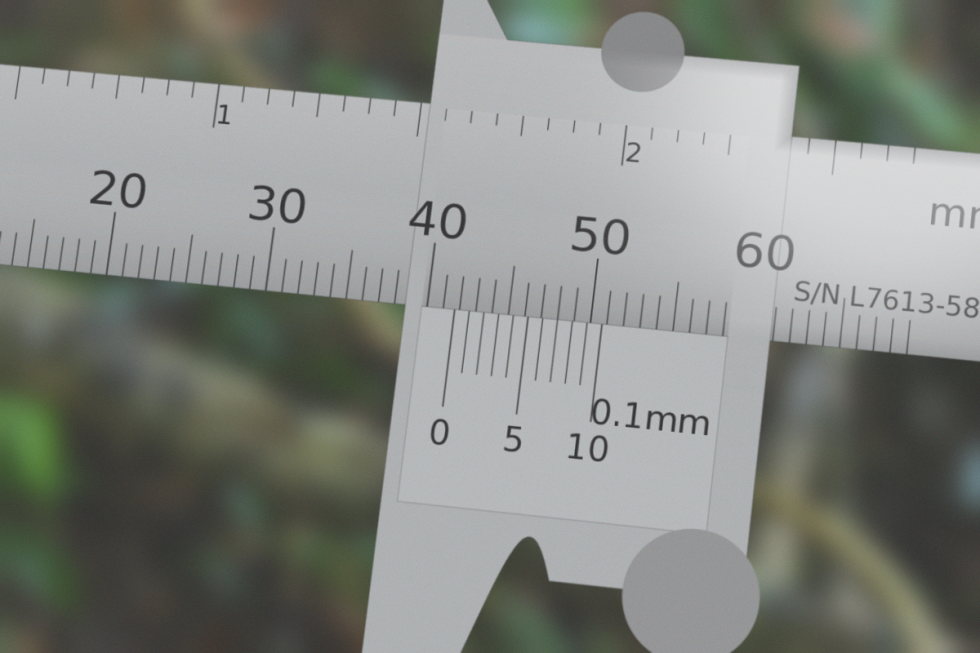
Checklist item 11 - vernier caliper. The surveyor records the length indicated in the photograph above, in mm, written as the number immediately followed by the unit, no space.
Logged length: 41.7mm
